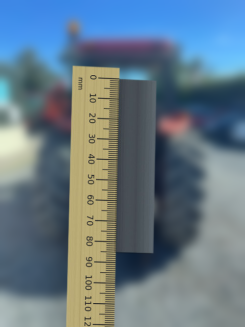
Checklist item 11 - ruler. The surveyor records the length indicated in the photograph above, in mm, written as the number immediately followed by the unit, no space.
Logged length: 85mm
